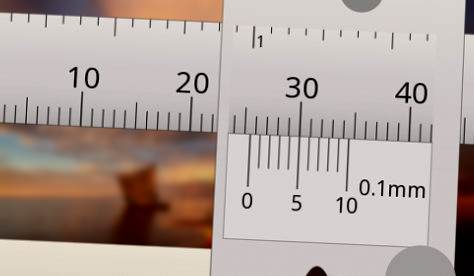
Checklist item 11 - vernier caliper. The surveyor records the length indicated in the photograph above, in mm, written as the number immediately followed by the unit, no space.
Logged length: 25.5mm
